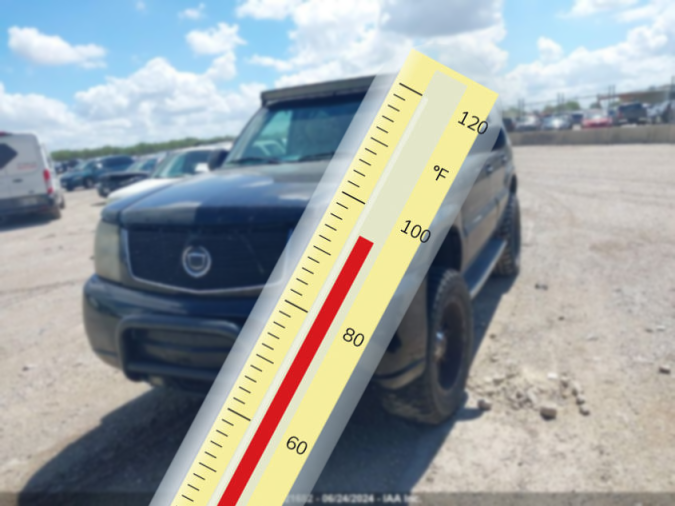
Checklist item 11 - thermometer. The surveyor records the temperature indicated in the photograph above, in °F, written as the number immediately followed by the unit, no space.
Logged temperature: 95°F
